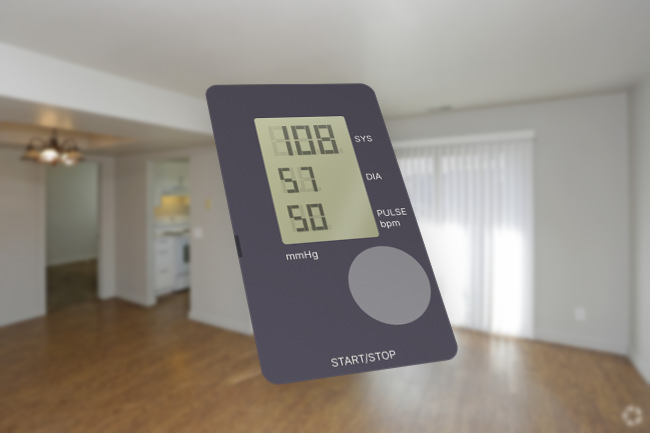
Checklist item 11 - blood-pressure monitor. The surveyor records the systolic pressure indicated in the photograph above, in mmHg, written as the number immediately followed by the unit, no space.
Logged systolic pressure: 108mmHg
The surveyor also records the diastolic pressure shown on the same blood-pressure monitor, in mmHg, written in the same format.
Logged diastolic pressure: 57mmHg
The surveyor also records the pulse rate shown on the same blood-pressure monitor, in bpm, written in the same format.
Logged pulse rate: 50bpm
